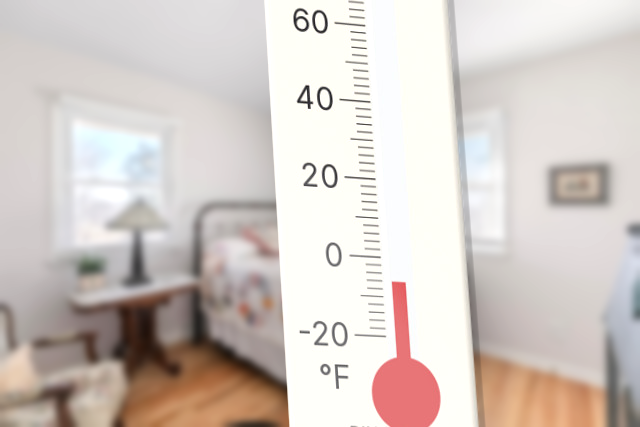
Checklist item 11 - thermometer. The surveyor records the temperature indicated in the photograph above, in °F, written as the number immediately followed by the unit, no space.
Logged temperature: -6°F
